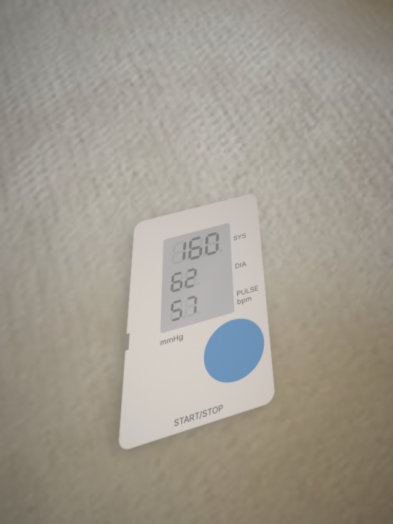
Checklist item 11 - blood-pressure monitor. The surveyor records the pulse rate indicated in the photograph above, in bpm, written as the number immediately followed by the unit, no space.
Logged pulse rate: 57bpm
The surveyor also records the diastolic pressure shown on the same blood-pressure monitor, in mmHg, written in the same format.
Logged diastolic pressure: 62mmHg
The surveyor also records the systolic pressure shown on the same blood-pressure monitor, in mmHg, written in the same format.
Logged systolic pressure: 160mmHg
